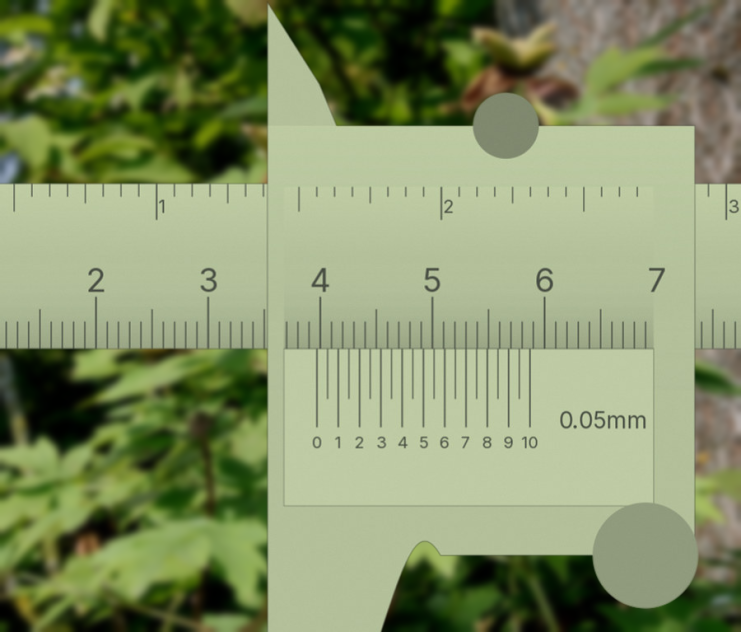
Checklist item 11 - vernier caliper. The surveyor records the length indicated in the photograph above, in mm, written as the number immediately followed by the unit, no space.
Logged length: 39.7mm
